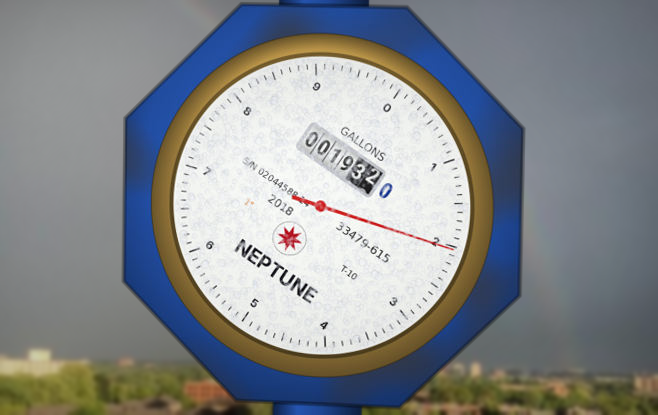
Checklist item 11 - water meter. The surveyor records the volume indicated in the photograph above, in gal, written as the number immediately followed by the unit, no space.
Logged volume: 19322.0gal
